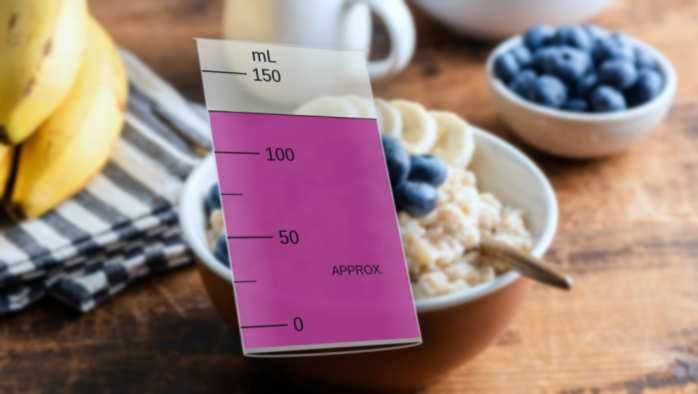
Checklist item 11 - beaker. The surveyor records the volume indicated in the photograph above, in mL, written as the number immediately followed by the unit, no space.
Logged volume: 125mL
